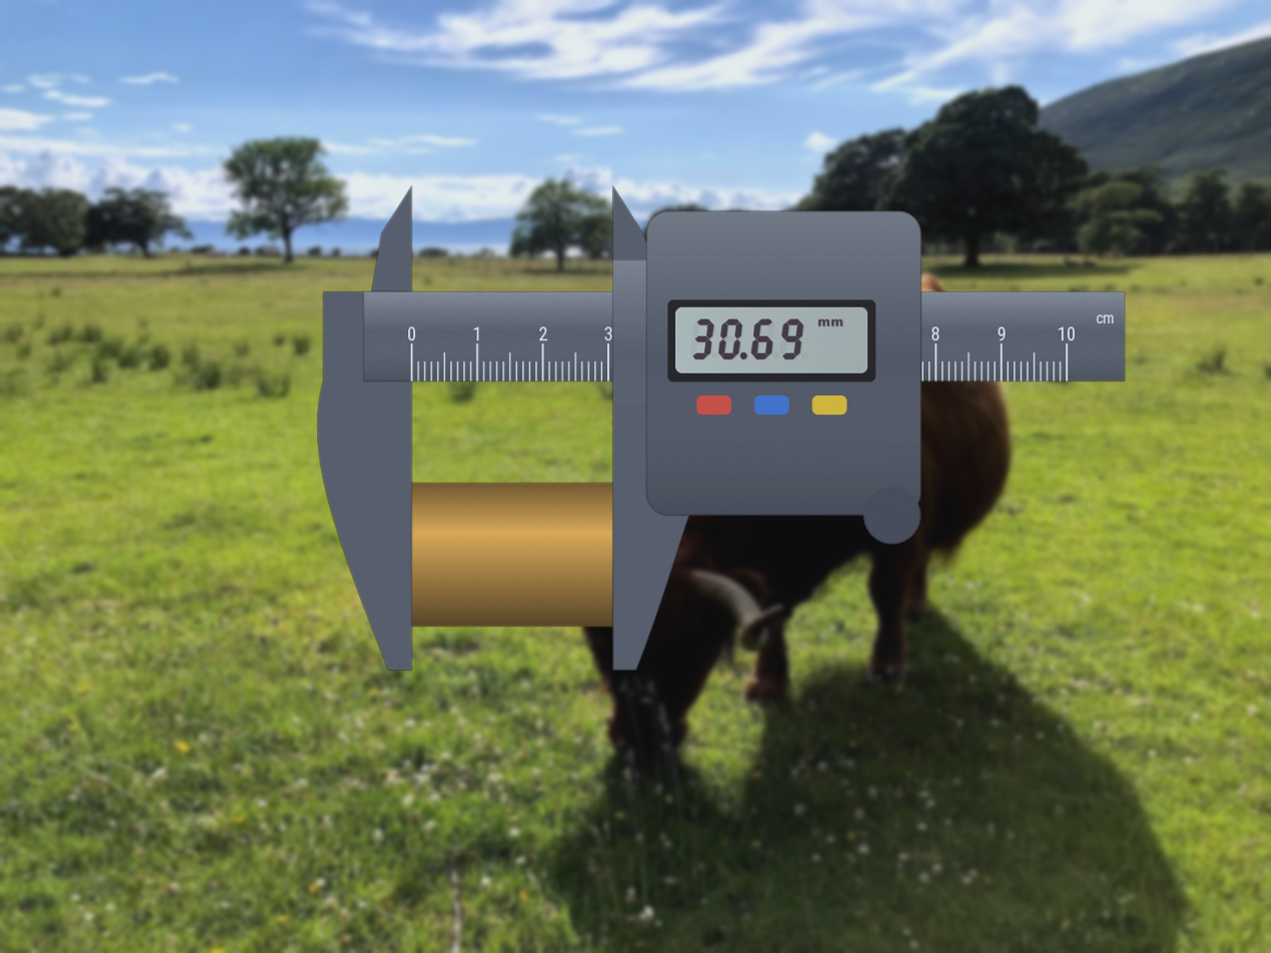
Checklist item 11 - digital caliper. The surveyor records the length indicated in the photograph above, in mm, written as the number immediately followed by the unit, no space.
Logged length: 30.69mm
